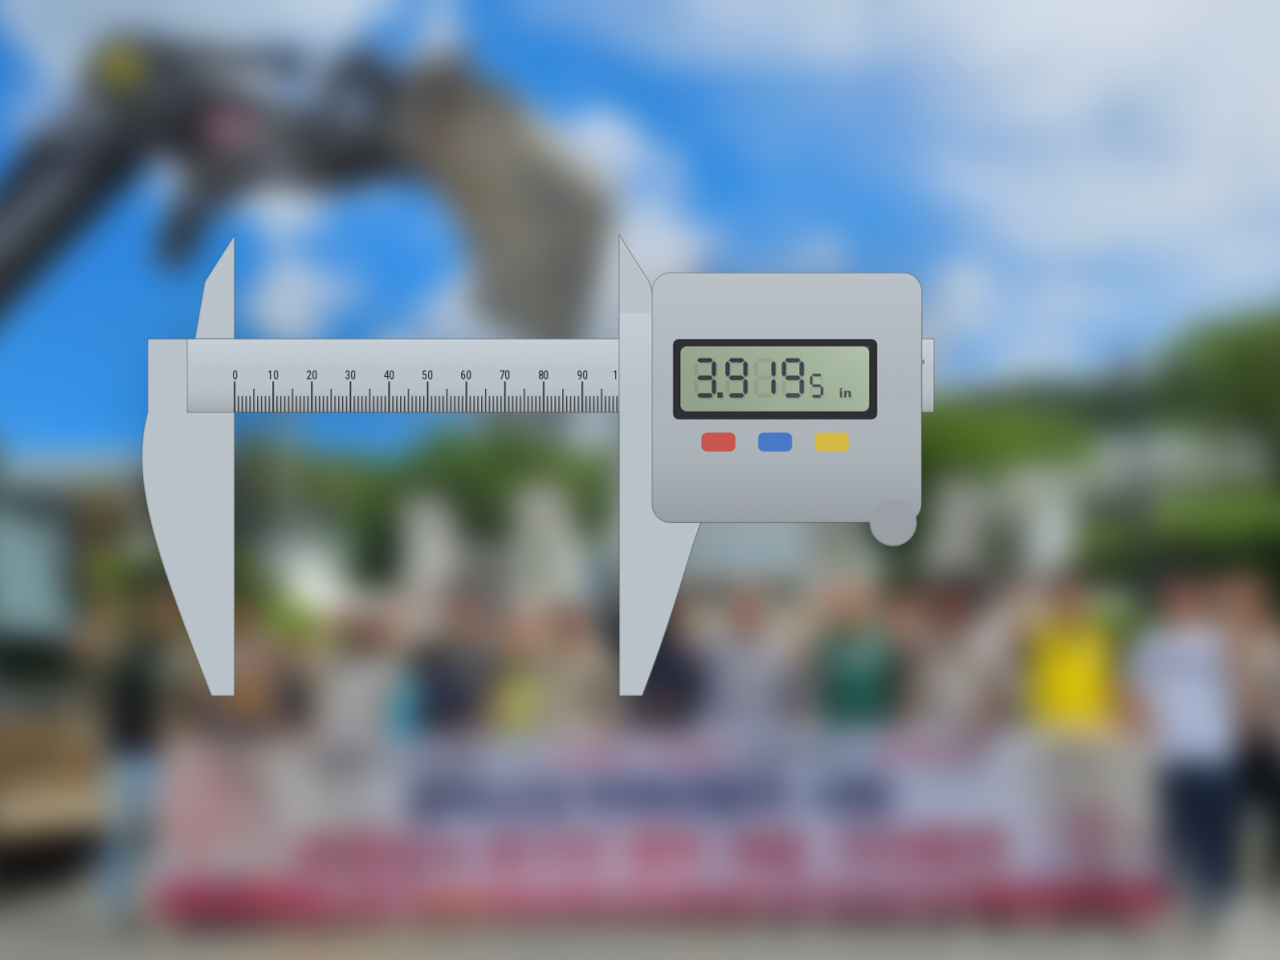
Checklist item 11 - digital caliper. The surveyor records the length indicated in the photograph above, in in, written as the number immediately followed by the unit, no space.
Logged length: 3.9195in
